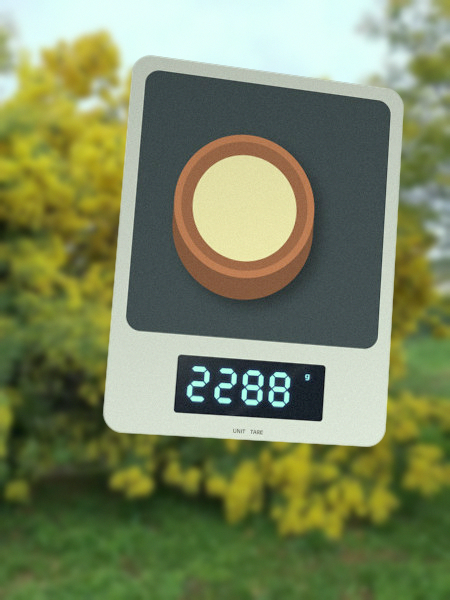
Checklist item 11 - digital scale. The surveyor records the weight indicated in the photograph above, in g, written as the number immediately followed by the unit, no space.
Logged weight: 2288g
